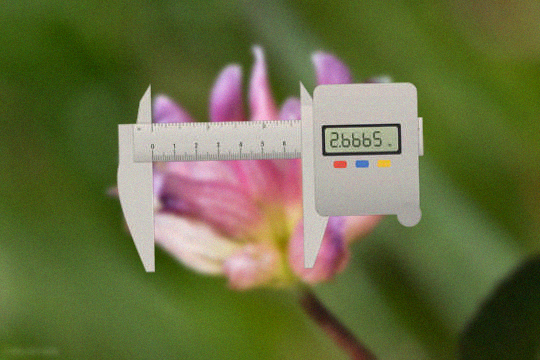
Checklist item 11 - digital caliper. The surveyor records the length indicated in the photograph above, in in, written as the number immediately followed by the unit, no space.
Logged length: 2.6665in
